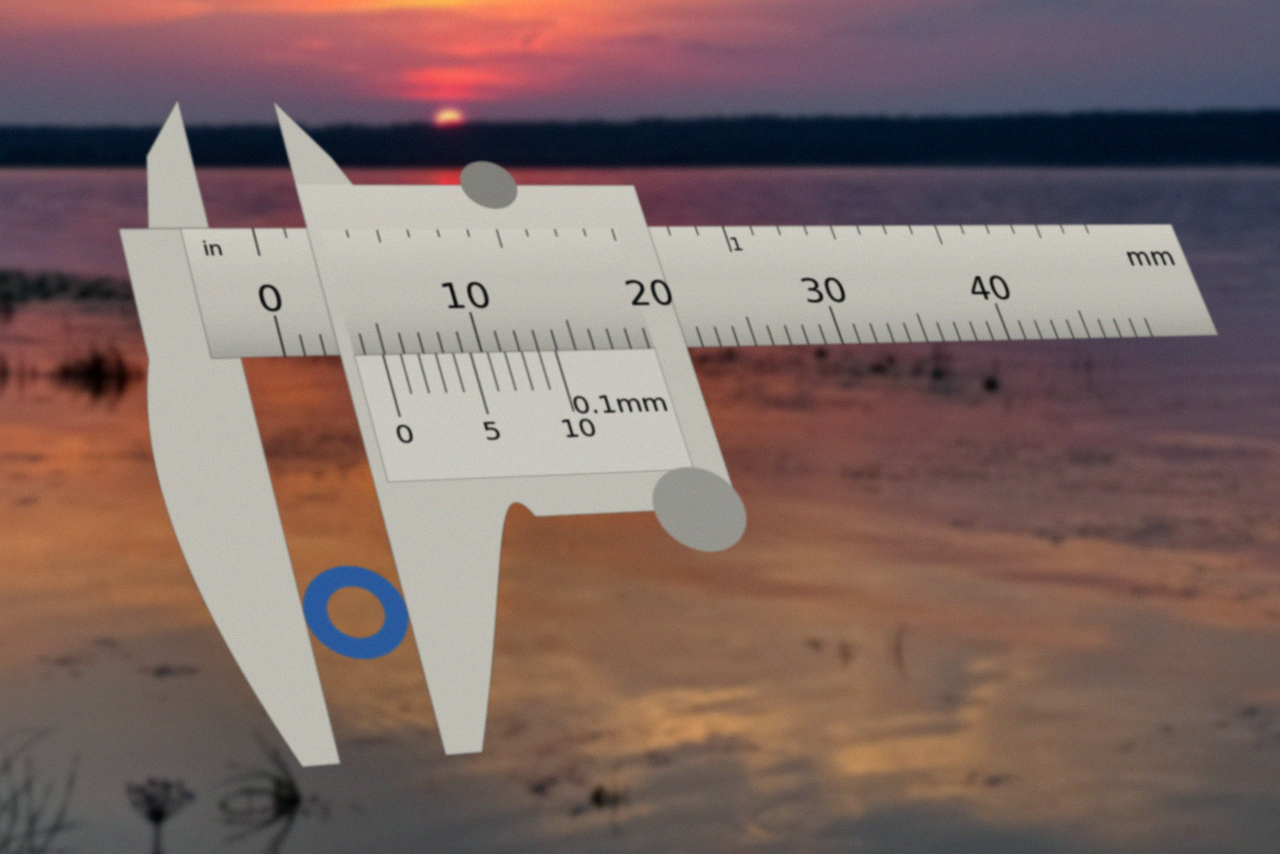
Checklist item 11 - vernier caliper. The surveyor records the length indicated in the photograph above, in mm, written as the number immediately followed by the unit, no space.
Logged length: 4.9mm
